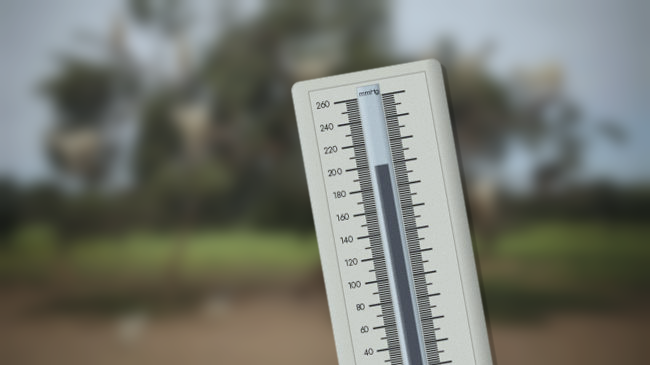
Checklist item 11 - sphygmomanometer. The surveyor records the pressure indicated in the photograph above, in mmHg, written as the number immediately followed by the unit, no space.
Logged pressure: 200mmHg
